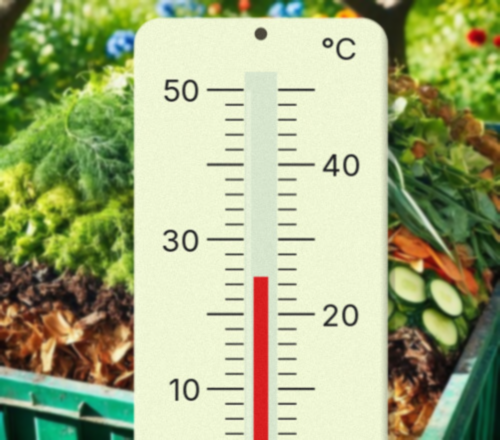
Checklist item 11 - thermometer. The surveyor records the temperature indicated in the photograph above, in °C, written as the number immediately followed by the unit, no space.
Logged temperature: 25°C
